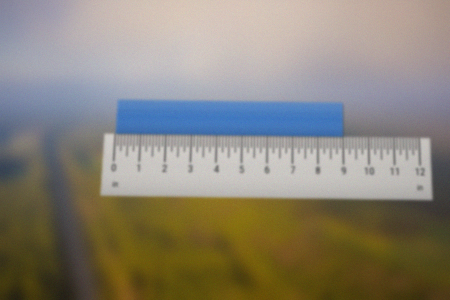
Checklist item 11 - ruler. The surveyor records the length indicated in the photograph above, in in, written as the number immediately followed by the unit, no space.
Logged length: 9in
